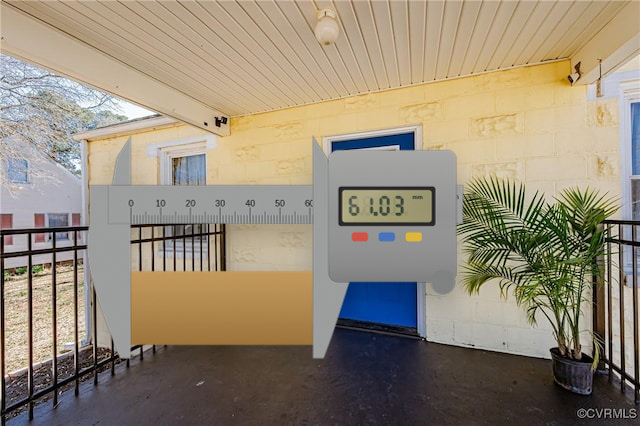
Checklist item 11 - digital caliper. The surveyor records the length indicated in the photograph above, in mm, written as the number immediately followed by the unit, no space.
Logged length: 61.03mm
